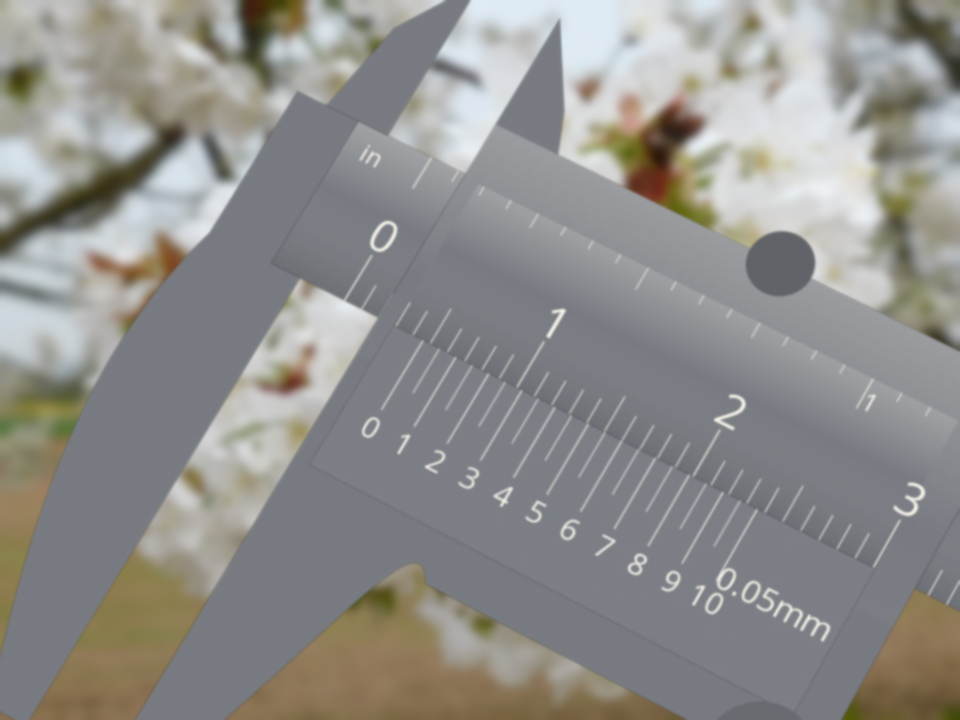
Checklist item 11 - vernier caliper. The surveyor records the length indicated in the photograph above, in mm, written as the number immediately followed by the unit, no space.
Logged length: 4.6mm
